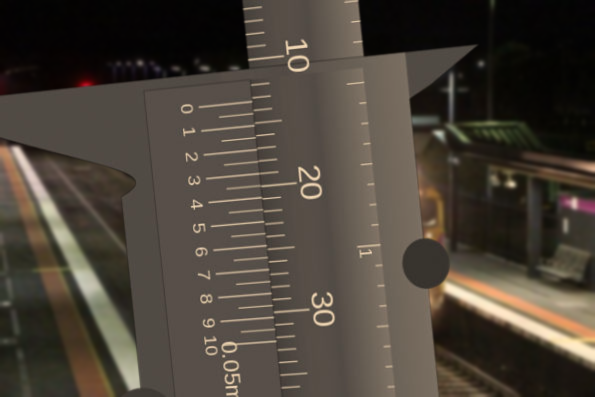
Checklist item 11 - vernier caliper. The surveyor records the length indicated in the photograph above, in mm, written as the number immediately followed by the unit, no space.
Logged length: 13.3mm
